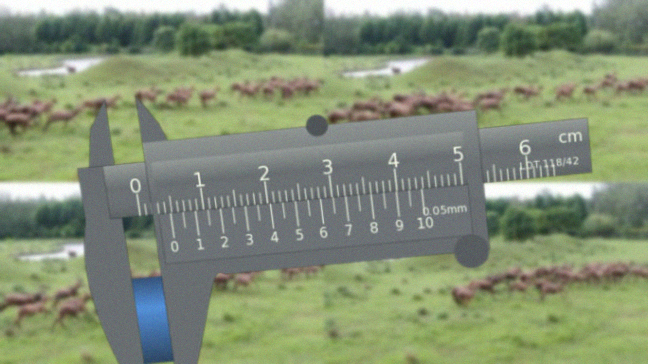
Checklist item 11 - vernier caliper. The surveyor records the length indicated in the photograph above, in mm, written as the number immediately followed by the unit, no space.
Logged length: 4.8mm
